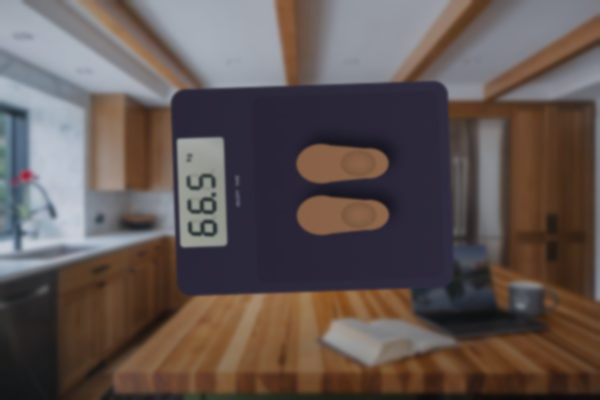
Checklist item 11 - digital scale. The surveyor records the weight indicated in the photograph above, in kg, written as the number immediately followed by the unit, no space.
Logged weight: 66.5kg
